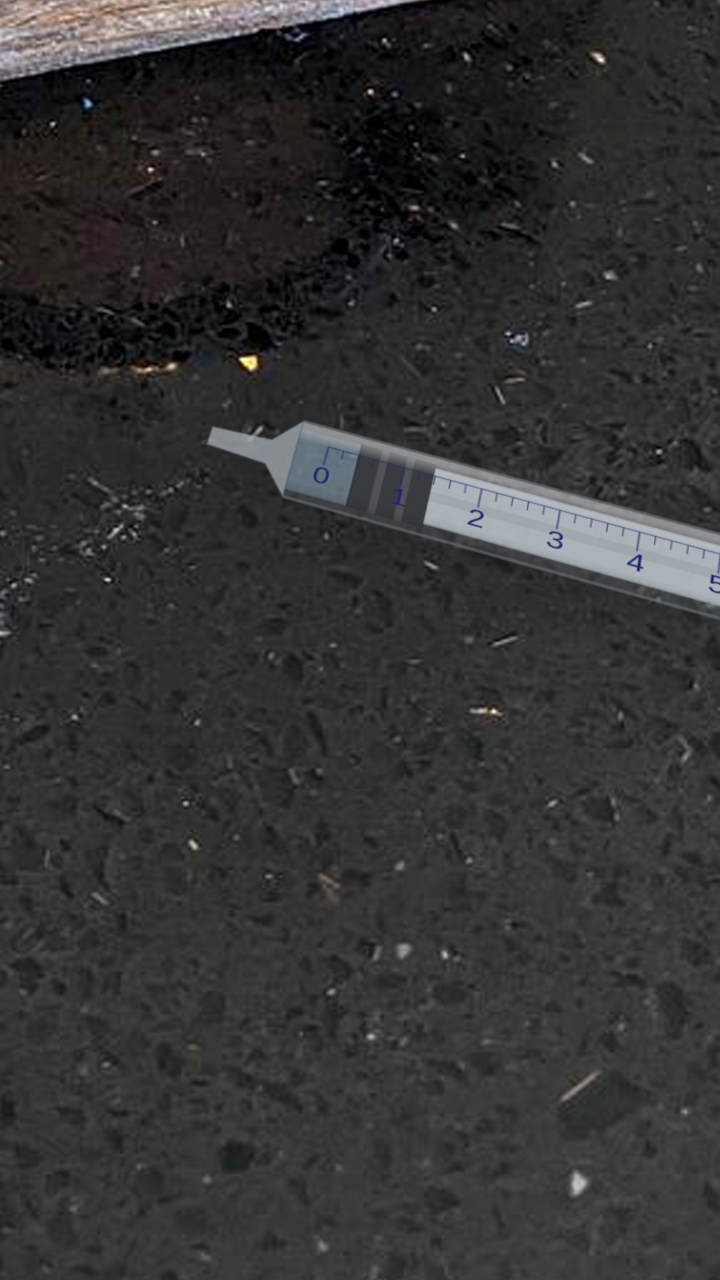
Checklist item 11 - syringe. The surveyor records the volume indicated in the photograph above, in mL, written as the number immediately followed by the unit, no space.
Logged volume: 0.4mL
